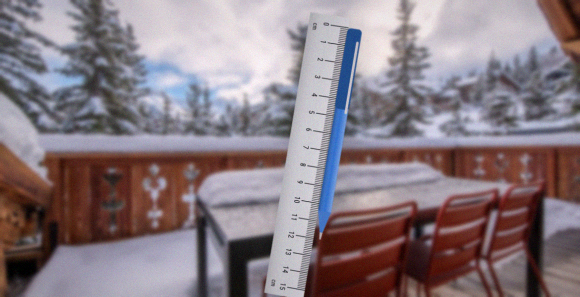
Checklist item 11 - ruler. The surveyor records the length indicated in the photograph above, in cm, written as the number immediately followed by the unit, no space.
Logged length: 12cm
